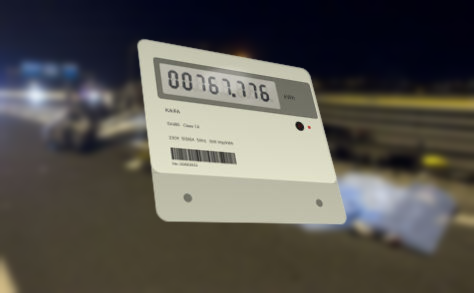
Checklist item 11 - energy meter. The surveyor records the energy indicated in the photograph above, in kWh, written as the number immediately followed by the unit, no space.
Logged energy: 767.776kWh
